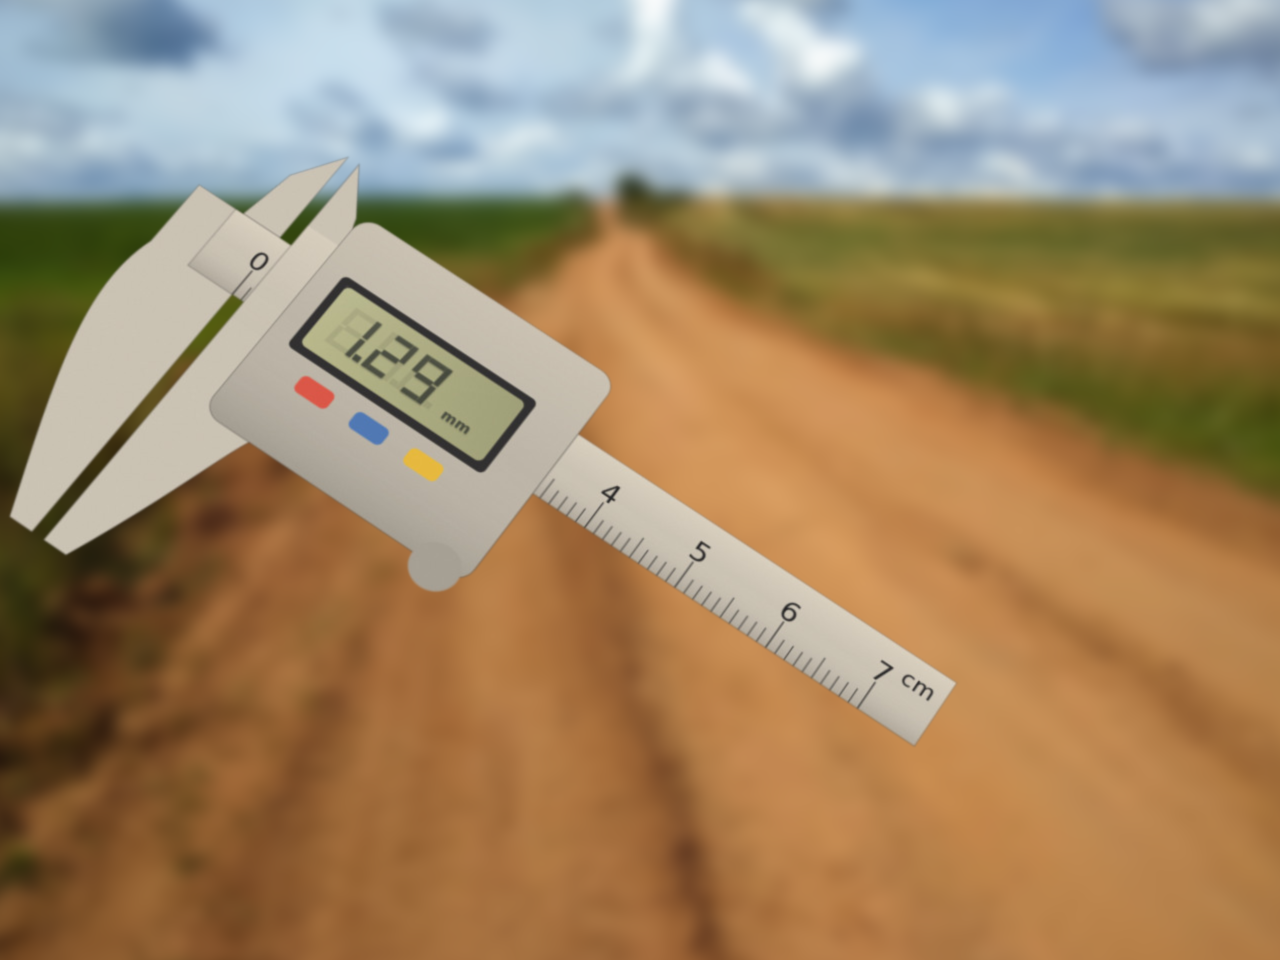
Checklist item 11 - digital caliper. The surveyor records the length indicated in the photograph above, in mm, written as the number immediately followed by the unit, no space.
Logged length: 1.29mm
